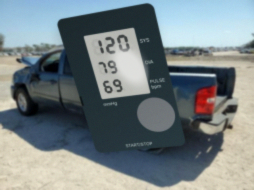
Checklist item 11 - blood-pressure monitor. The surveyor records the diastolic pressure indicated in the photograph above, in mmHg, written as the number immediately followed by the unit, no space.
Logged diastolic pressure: 79mmHg
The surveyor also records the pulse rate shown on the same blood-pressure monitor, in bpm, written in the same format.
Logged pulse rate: 69bpm
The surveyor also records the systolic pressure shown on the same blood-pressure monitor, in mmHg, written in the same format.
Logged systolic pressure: 120mmHg
